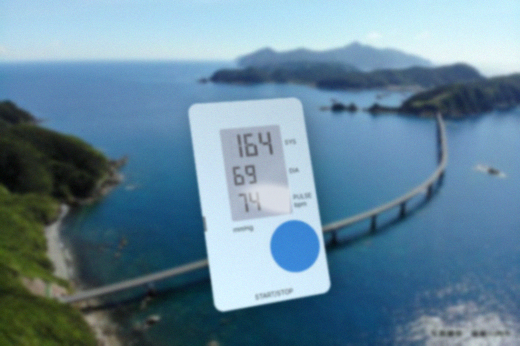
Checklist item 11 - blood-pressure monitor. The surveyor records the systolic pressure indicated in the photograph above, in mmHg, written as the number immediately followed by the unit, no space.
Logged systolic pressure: 164mmHg
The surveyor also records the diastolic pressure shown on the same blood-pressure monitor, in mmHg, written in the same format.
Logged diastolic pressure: 69mmHg
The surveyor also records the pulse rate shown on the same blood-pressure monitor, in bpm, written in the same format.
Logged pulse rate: 74bpm
